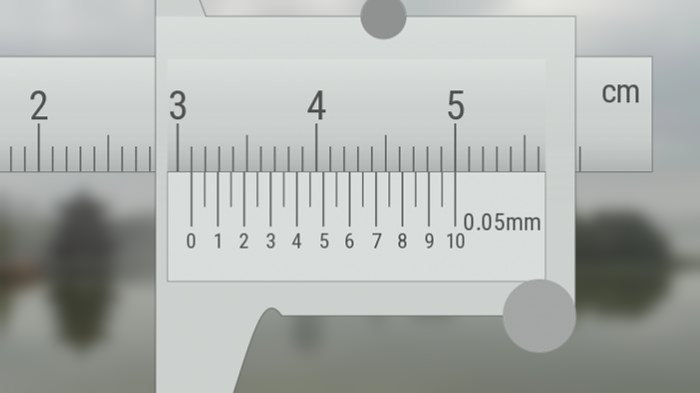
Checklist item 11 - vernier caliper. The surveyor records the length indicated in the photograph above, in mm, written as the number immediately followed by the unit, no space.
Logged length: 31.0mm
